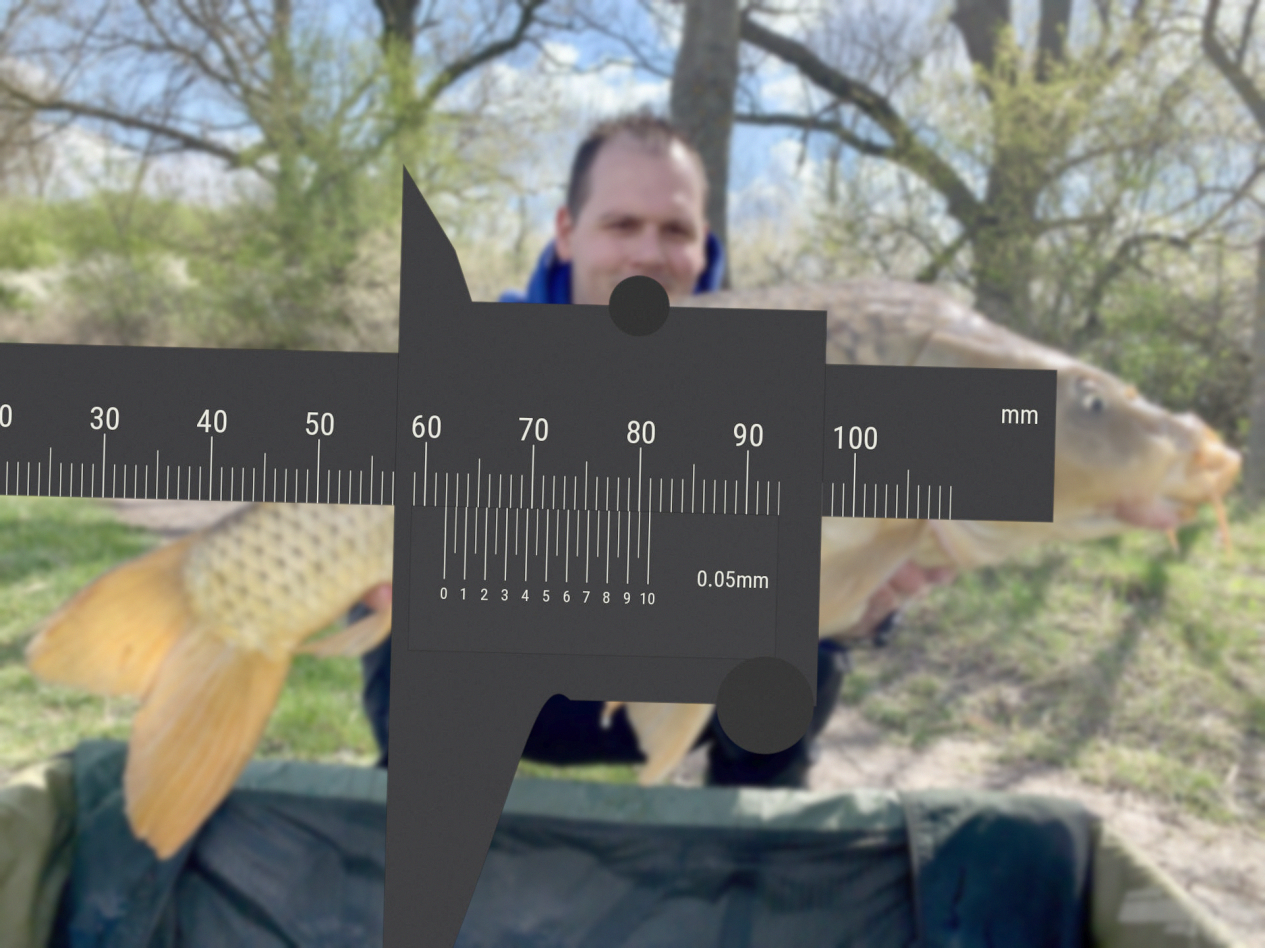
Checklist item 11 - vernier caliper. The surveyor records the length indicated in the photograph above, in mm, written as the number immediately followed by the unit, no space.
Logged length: 62.0mm
